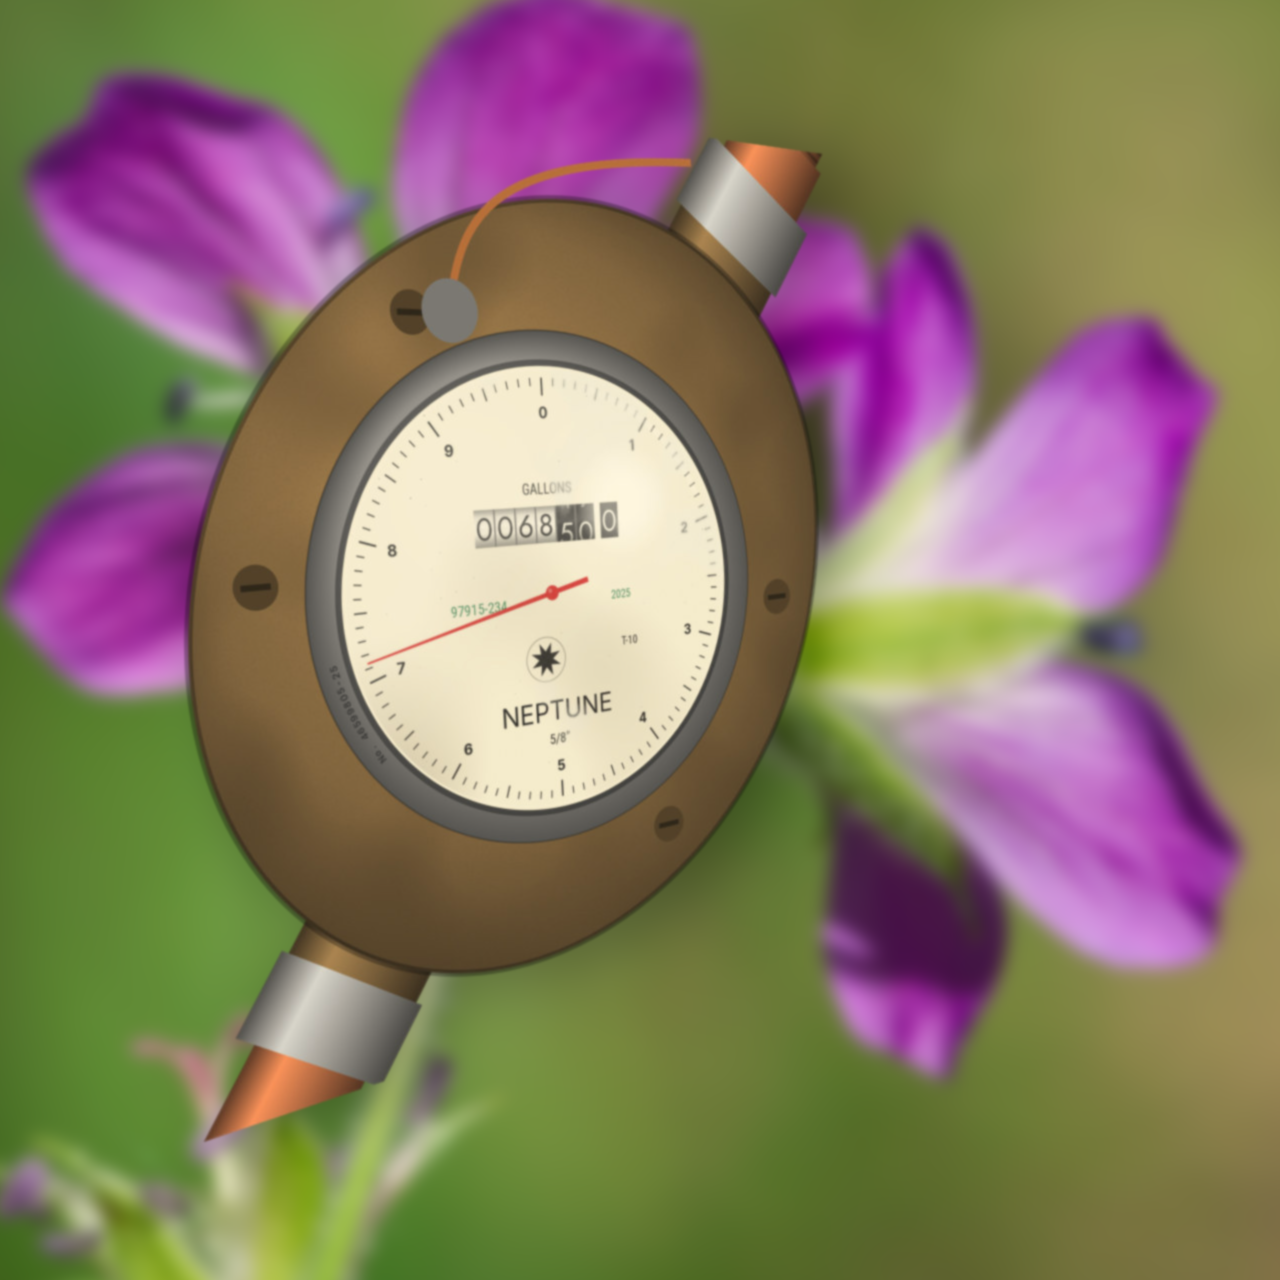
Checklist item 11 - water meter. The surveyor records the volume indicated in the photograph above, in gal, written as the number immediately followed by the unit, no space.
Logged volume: 68497.1gal
